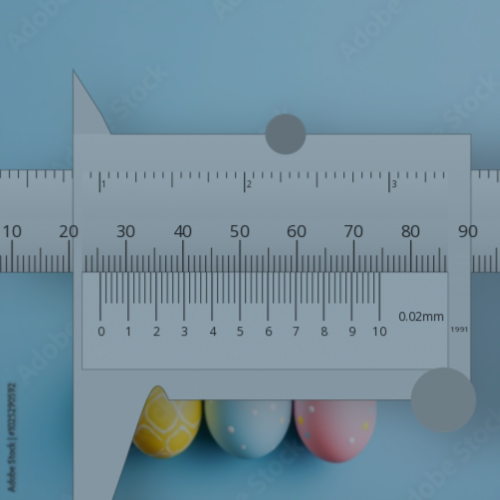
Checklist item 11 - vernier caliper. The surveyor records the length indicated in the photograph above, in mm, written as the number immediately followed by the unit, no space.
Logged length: 25.5mm
